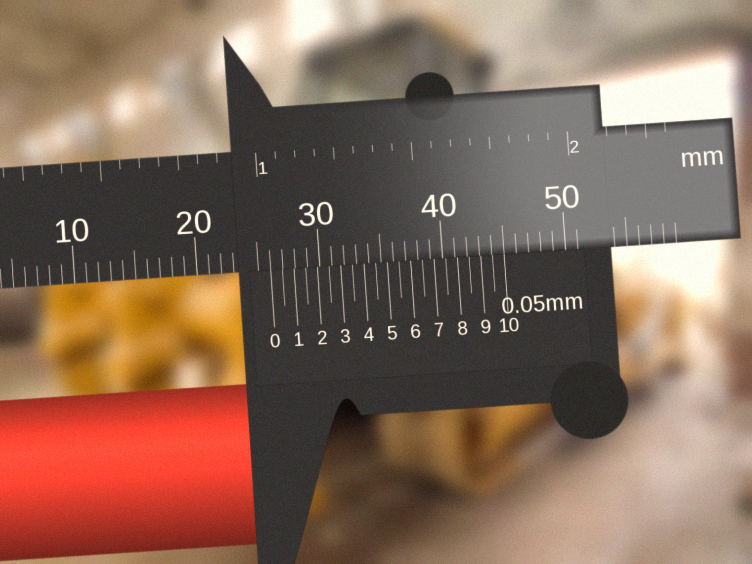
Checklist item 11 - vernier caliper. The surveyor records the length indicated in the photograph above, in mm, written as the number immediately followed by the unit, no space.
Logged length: 26.0mm
